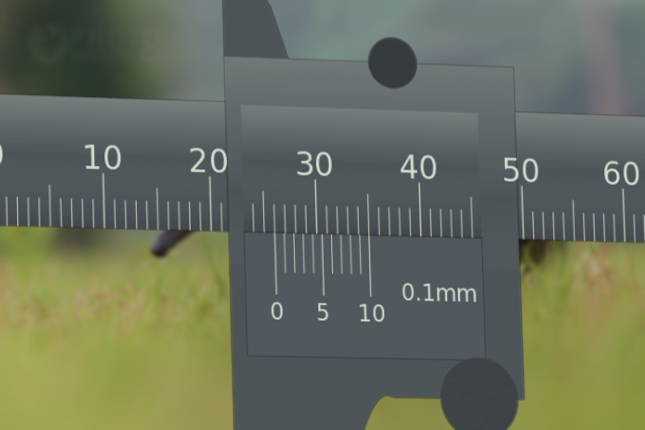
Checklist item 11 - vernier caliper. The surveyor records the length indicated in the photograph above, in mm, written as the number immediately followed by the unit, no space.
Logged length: 26.0mm
